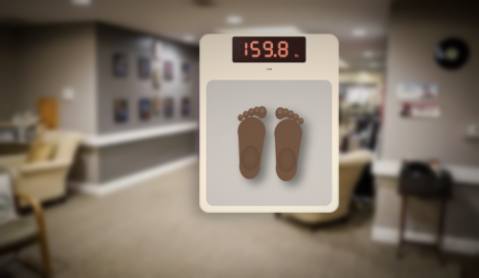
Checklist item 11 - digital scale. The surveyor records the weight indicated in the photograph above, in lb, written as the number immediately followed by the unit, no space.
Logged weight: 159.8lb
